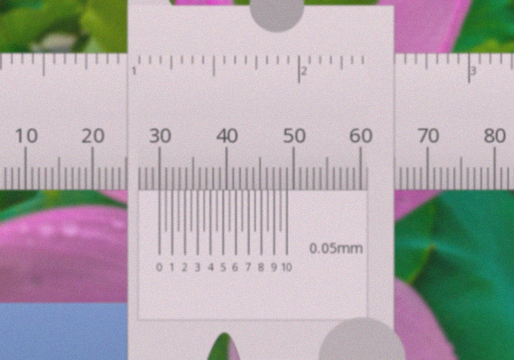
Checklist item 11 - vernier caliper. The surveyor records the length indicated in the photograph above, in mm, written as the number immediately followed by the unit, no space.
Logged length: 30.0mm
